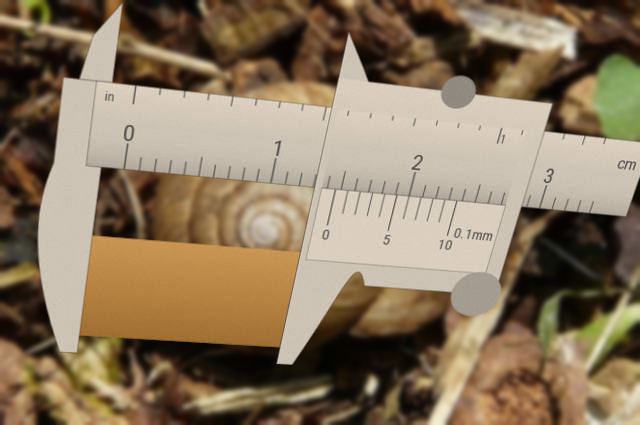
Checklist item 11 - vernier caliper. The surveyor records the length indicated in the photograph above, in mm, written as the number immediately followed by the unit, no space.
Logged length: 14.6mm
